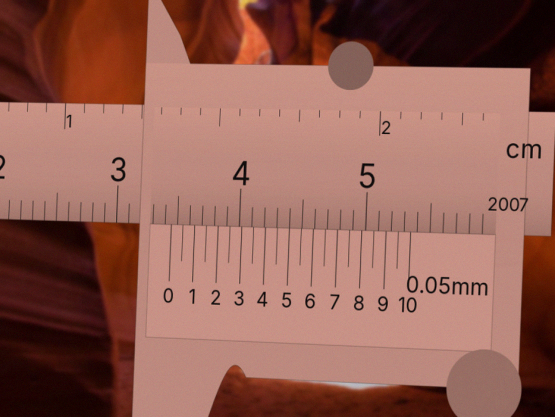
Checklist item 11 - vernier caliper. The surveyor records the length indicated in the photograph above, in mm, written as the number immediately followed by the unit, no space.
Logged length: 34.5mm
